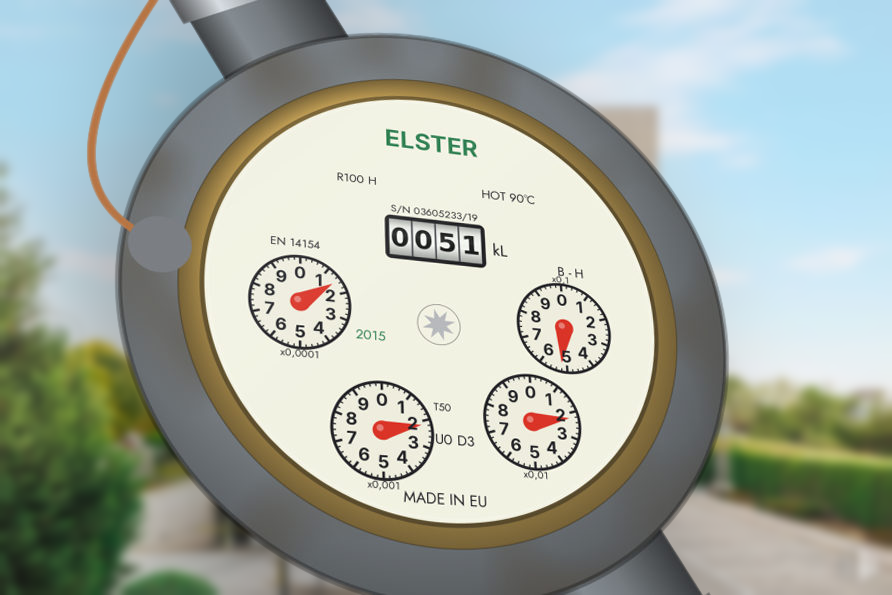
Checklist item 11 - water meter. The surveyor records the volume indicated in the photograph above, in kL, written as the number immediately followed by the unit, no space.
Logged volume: 51.5221kL
